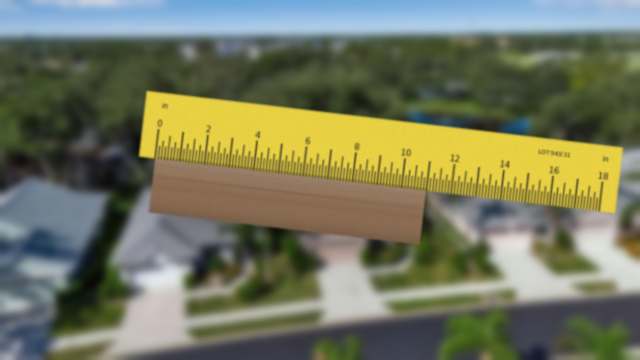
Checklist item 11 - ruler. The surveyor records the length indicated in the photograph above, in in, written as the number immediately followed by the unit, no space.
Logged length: 11in
